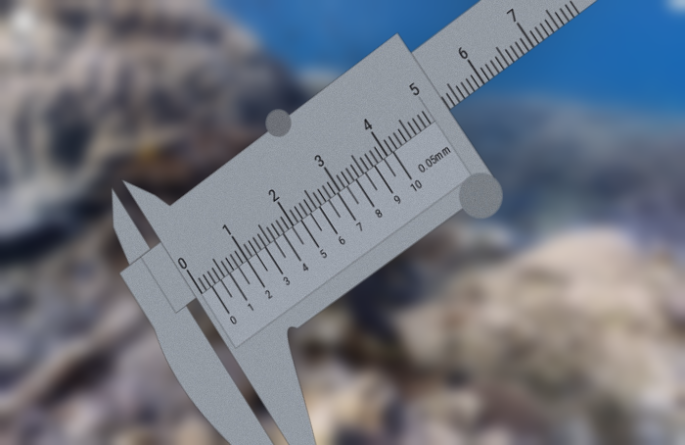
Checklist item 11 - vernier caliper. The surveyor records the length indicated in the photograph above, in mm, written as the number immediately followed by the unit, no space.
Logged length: 2.2mm
